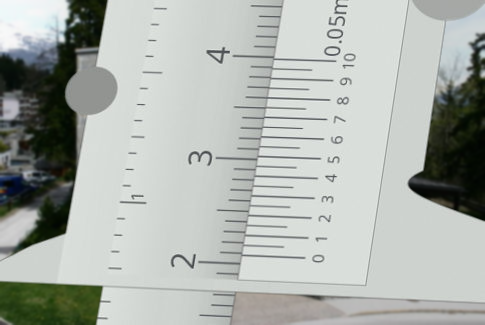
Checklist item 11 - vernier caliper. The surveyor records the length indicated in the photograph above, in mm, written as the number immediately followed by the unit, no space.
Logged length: 20.8mm
